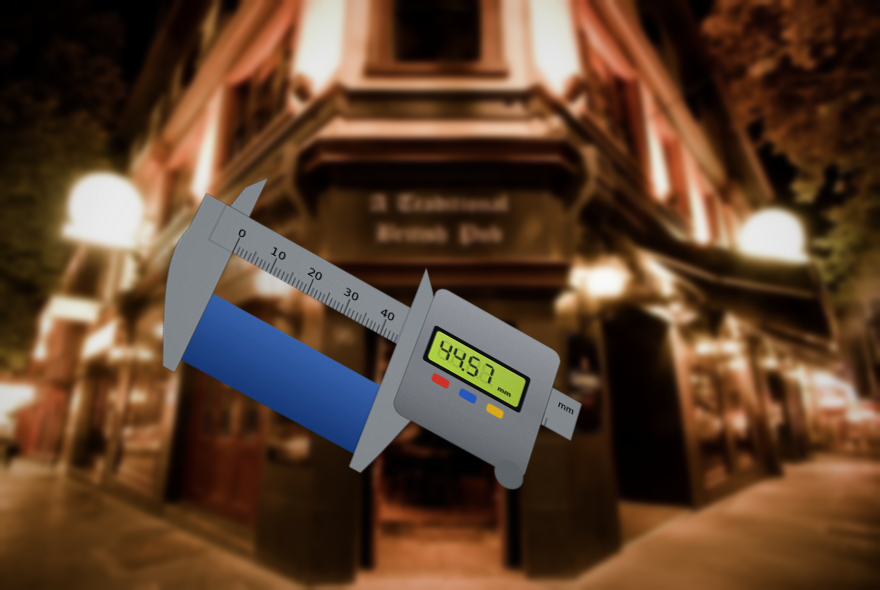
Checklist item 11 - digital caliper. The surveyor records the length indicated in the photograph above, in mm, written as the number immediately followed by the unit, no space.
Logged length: 44.57mm
